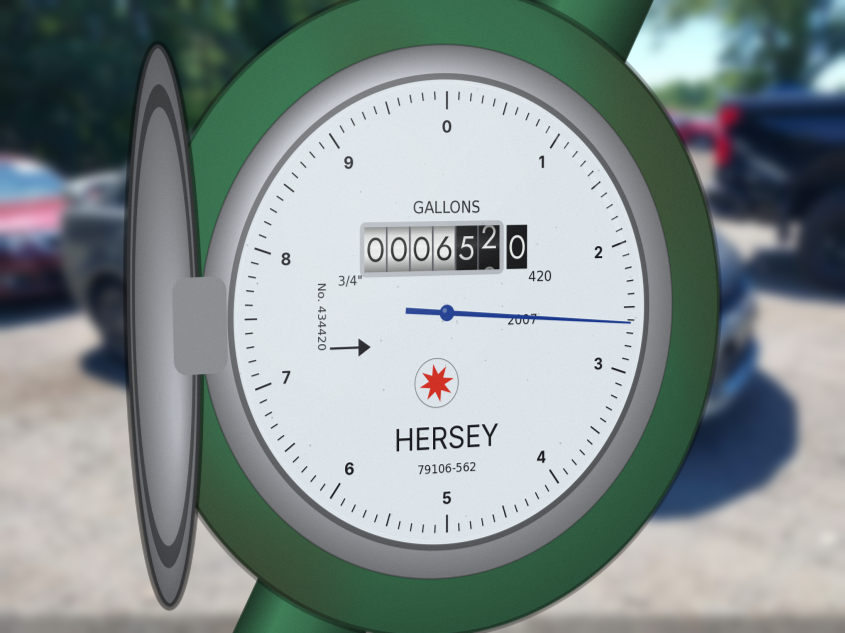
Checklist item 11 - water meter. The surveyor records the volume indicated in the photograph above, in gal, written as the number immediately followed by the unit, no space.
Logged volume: 6522.6gal
